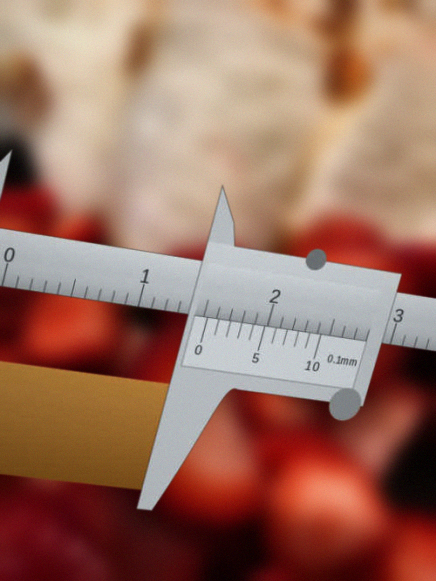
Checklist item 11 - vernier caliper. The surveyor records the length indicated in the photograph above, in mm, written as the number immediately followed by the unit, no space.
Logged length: 15.3mm
